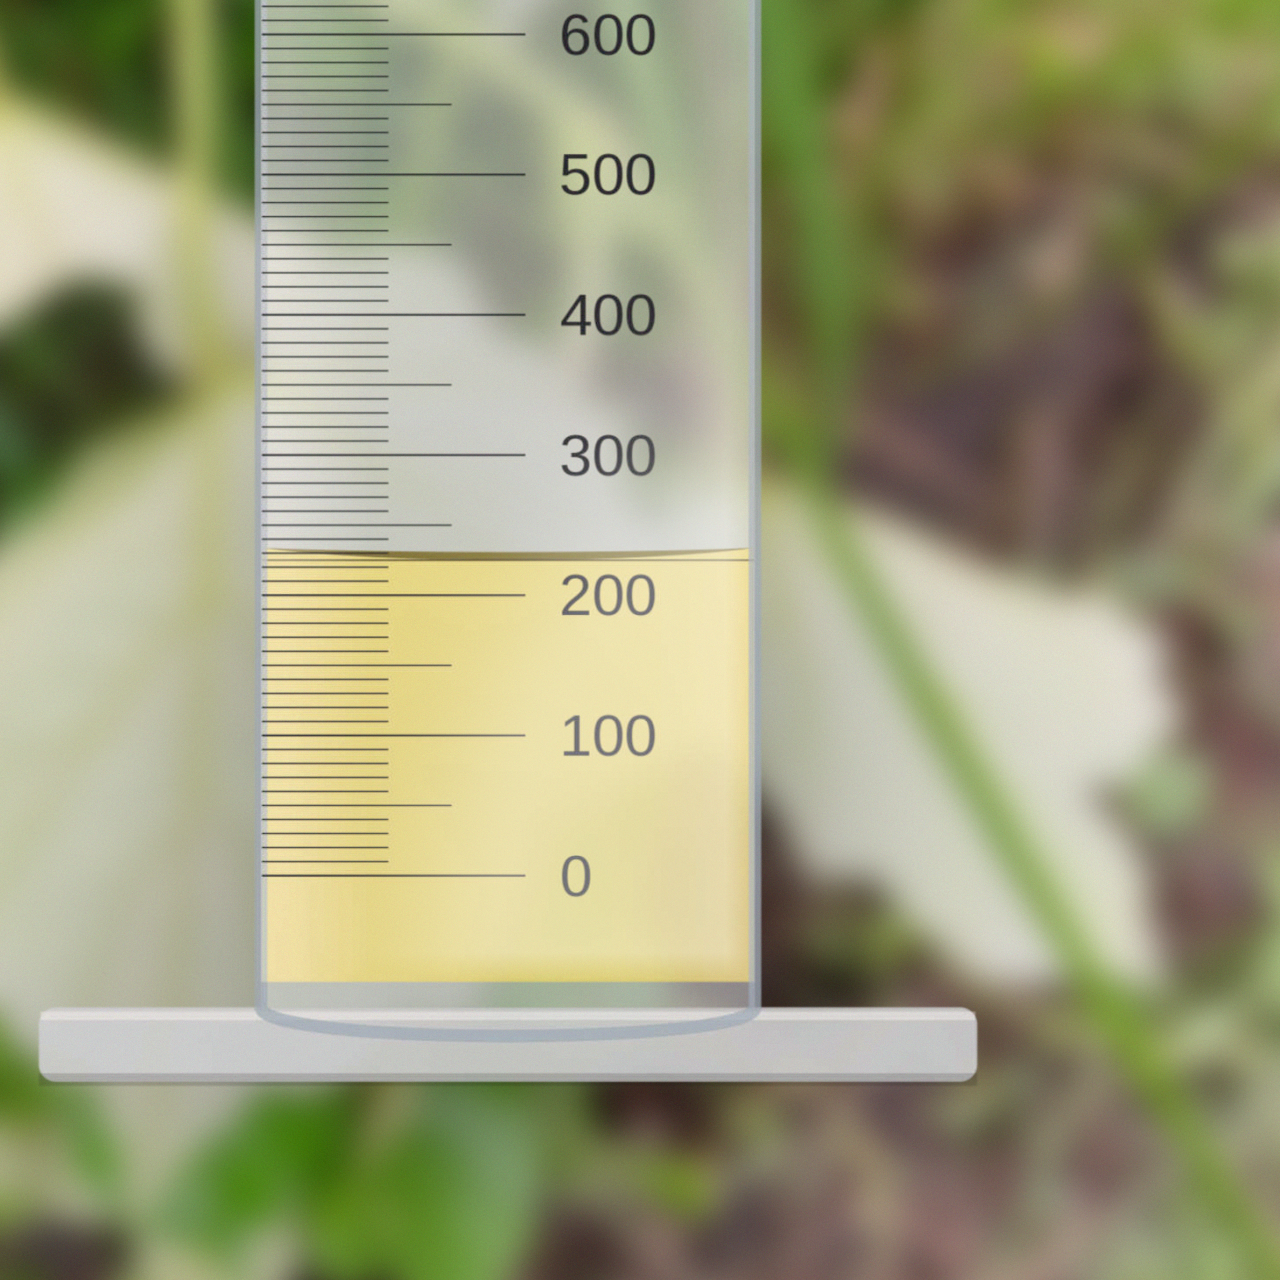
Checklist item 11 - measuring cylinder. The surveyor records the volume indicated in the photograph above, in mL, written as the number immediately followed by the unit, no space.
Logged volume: 225mL
